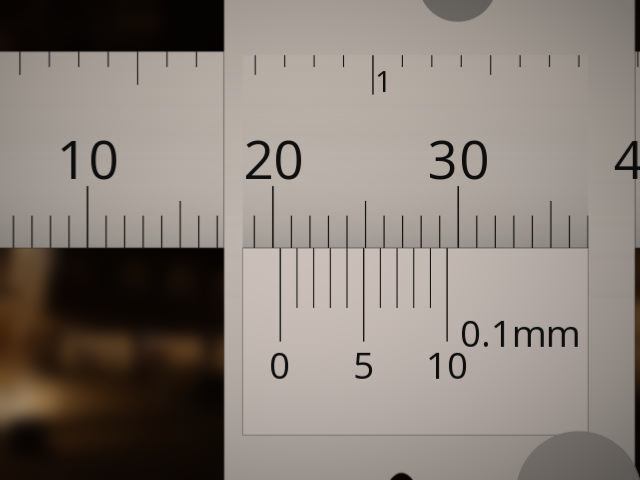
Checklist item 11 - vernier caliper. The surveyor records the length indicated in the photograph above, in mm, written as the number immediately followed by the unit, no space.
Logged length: 20.4mm
